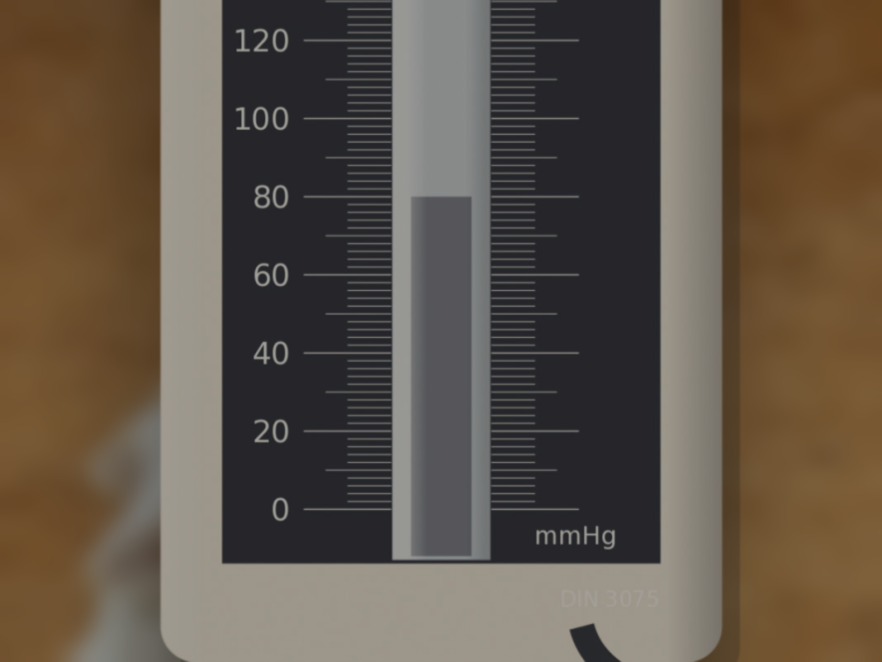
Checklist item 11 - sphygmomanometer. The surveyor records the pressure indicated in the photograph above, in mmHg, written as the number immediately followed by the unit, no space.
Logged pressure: 80mmHg
